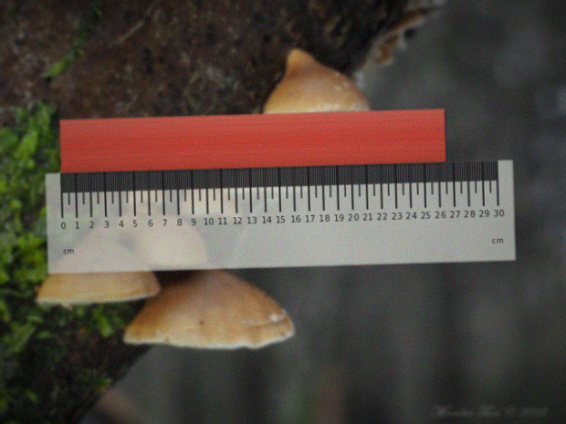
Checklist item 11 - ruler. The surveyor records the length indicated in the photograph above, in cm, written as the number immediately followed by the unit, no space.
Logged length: 26.5cm
